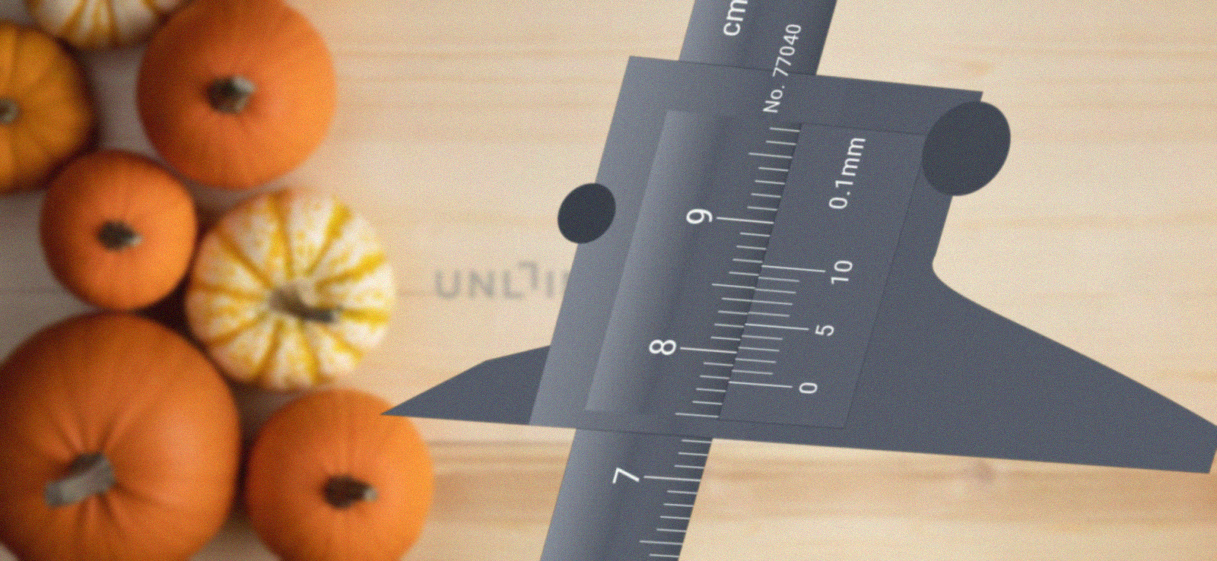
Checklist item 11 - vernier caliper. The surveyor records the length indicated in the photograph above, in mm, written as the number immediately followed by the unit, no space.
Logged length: 77.7mm
